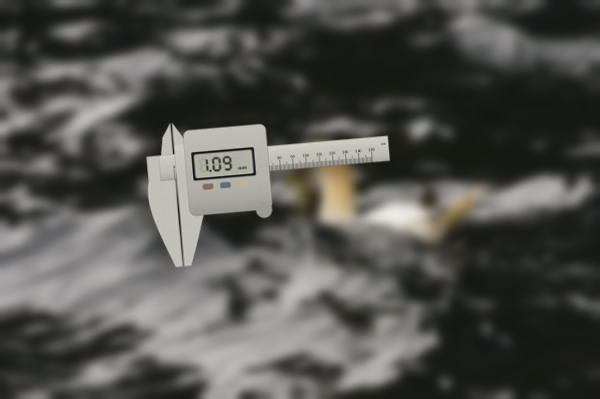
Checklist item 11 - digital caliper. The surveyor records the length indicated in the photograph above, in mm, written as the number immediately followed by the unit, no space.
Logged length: 1.09mm
